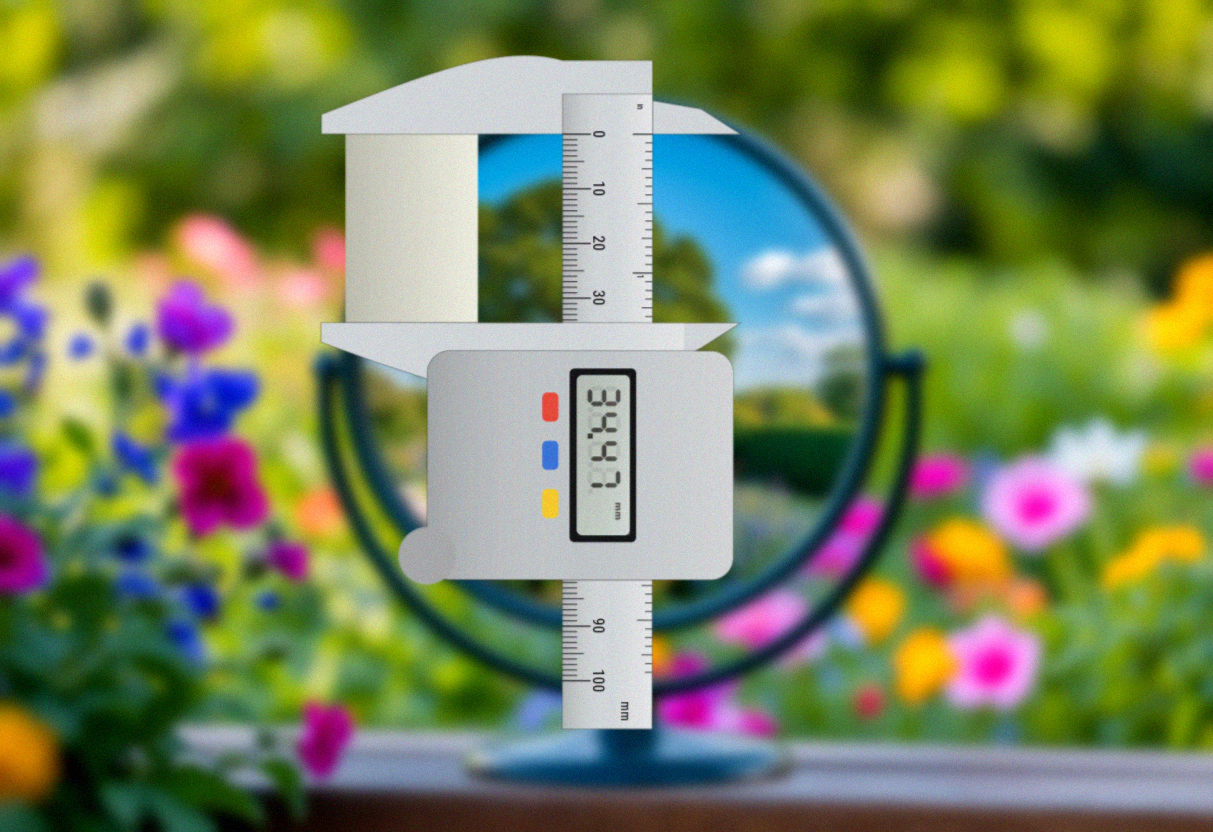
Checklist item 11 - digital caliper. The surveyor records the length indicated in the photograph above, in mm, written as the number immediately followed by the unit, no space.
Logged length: 34.47mm
